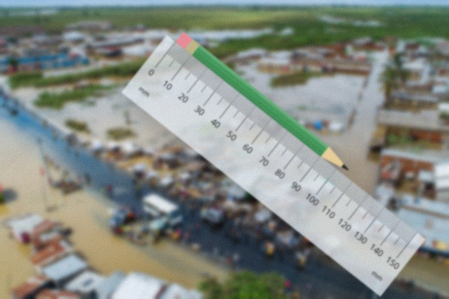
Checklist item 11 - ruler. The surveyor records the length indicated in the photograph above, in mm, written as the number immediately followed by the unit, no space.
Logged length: 105mm
